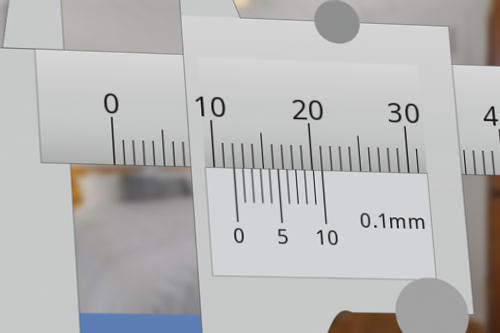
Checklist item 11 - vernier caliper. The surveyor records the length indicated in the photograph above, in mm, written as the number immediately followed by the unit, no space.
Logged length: 12.0mm
